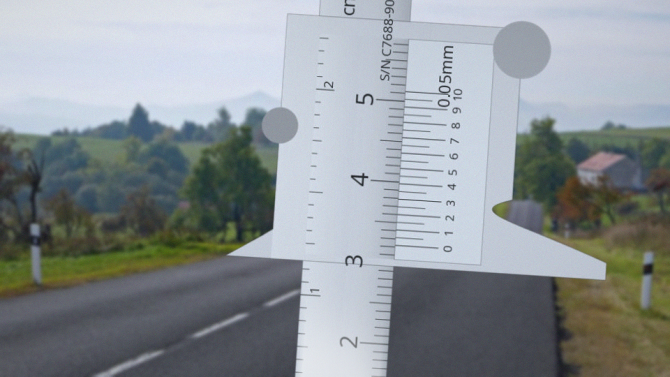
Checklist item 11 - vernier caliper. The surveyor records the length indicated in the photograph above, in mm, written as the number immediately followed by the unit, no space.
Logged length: 32.2mm
